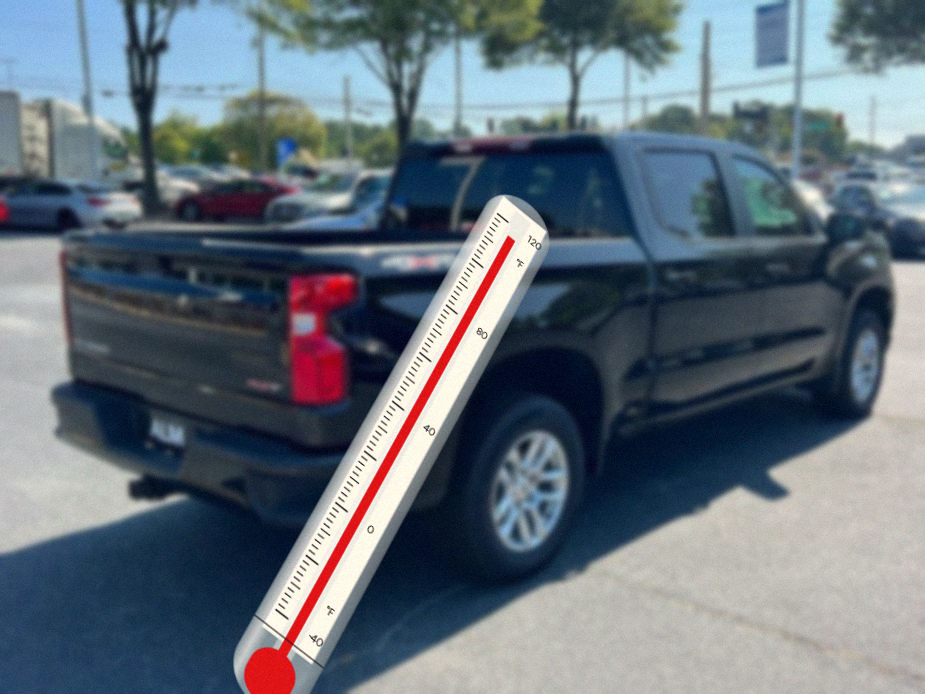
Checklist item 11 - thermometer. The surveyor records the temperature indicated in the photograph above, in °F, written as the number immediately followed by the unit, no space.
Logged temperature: 116°F
